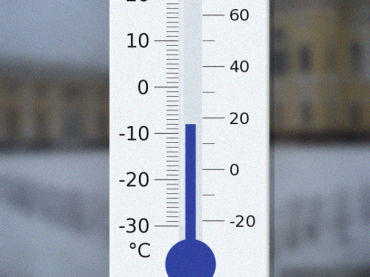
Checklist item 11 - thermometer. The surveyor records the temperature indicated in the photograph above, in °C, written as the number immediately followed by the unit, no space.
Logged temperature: -8°C
